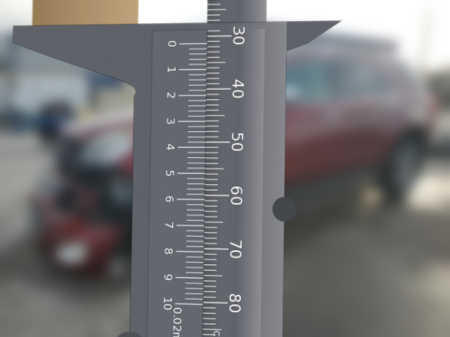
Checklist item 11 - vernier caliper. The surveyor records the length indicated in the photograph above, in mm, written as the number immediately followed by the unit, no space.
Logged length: 31.4mm
